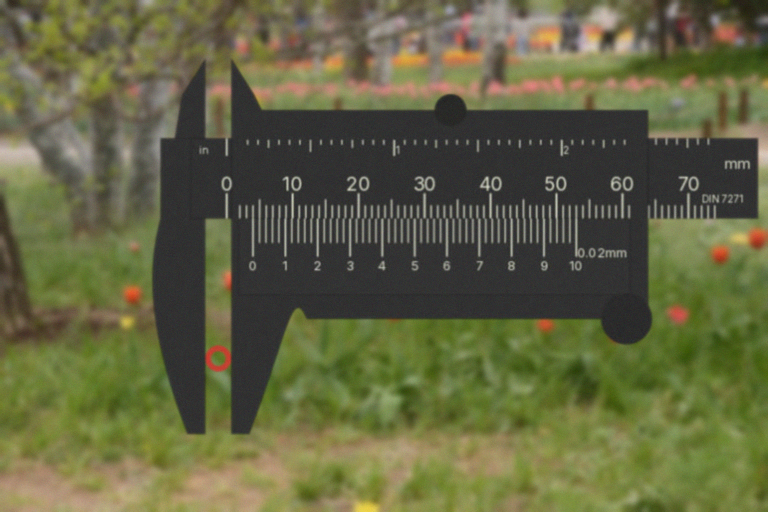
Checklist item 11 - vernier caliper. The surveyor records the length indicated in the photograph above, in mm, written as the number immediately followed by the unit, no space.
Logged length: 4.0mm
